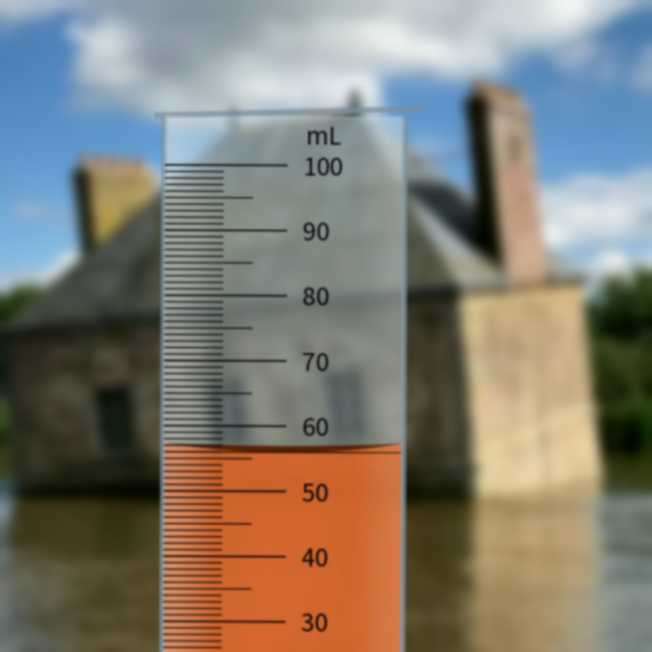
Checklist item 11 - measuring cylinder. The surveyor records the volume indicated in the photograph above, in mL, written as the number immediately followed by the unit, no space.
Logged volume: 56mL
